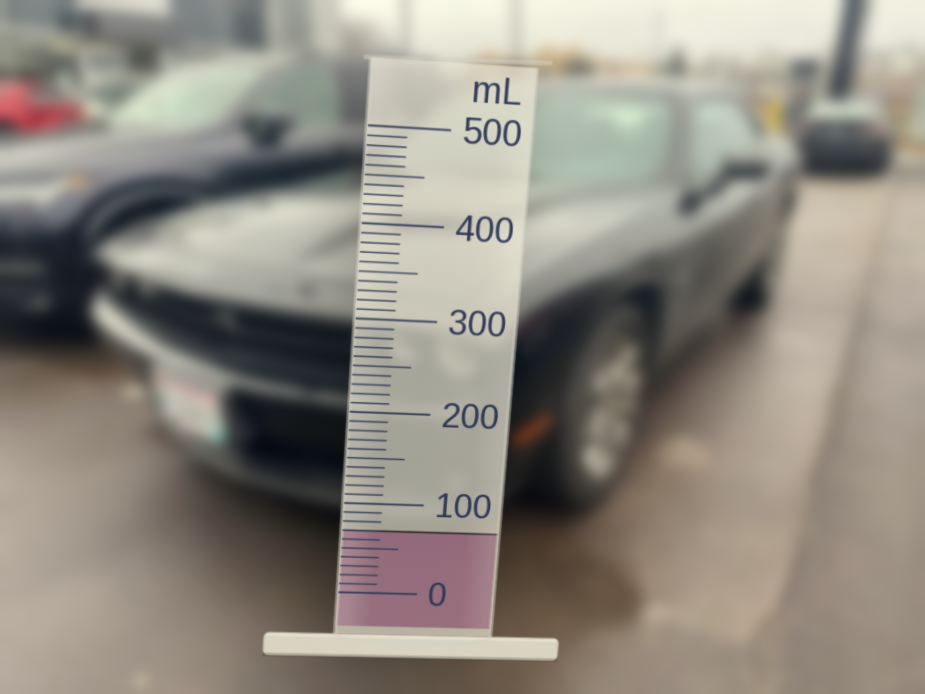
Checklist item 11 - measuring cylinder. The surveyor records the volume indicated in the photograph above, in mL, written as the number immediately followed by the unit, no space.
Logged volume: 70mL
